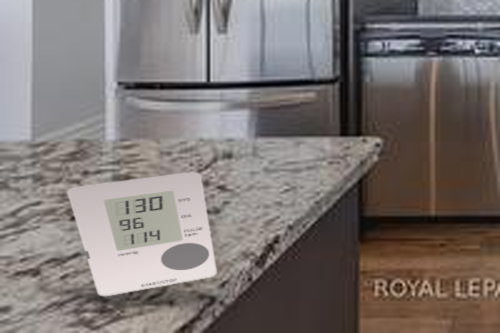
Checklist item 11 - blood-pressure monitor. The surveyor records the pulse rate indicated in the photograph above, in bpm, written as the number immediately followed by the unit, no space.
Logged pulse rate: 114bpm
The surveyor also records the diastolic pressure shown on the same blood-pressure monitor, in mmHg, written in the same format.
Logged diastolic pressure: 96mmHg
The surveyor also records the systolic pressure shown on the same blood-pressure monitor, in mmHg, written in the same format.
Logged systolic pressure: 130mmHg
